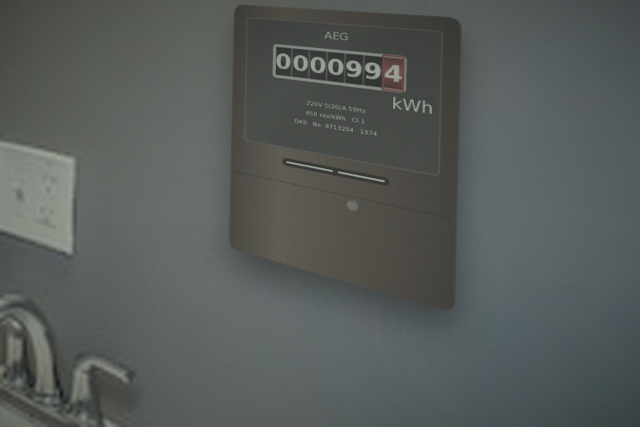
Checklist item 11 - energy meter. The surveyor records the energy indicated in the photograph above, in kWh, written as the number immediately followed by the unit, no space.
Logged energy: 99.4kWh
